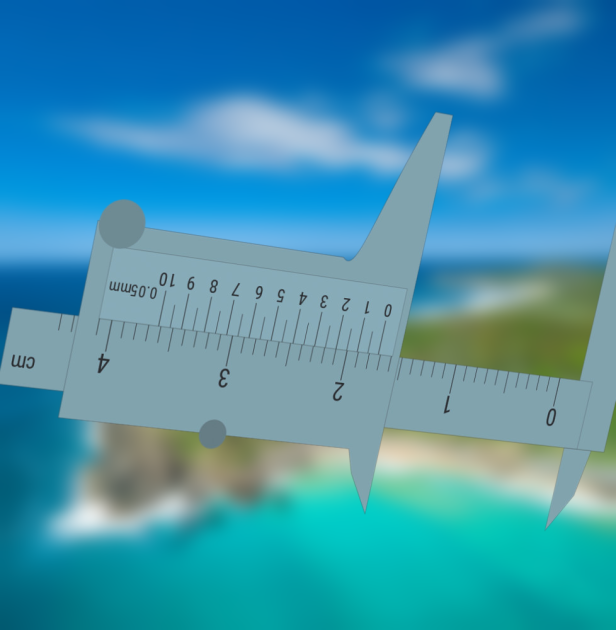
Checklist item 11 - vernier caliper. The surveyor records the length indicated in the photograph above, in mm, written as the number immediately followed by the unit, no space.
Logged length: 17.2mm
